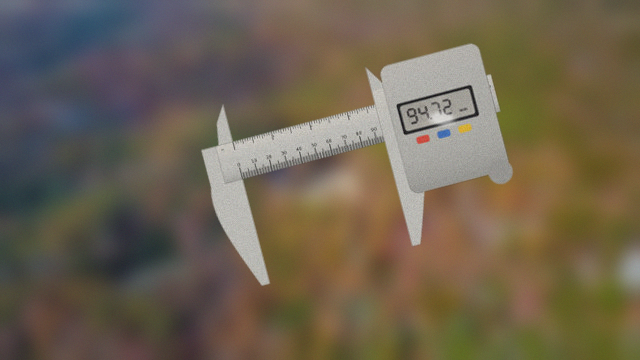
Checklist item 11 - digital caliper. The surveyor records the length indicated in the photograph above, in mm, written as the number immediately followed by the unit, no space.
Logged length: 94.72mm
